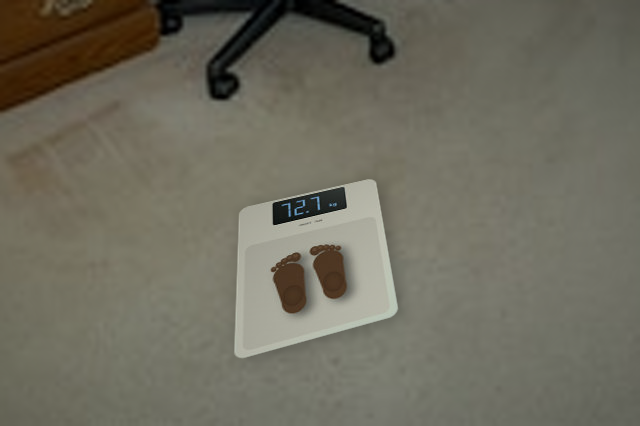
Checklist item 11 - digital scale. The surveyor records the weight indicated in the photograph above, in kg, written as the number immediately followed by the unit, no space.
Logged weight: 72.7kg
